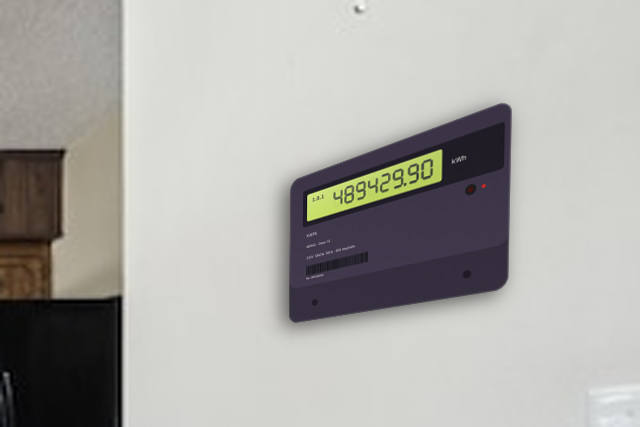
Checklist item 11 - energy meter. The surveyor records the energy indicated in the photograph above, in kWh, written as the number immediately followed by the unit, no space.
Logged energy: 489429.90kWh
